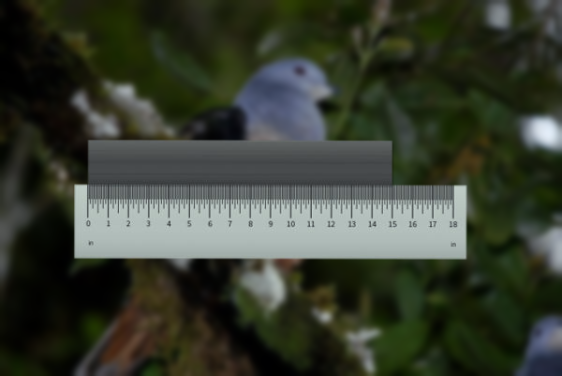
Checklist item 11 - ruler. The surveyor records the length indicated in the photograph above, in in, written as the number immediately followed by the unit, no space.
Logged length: 15in
